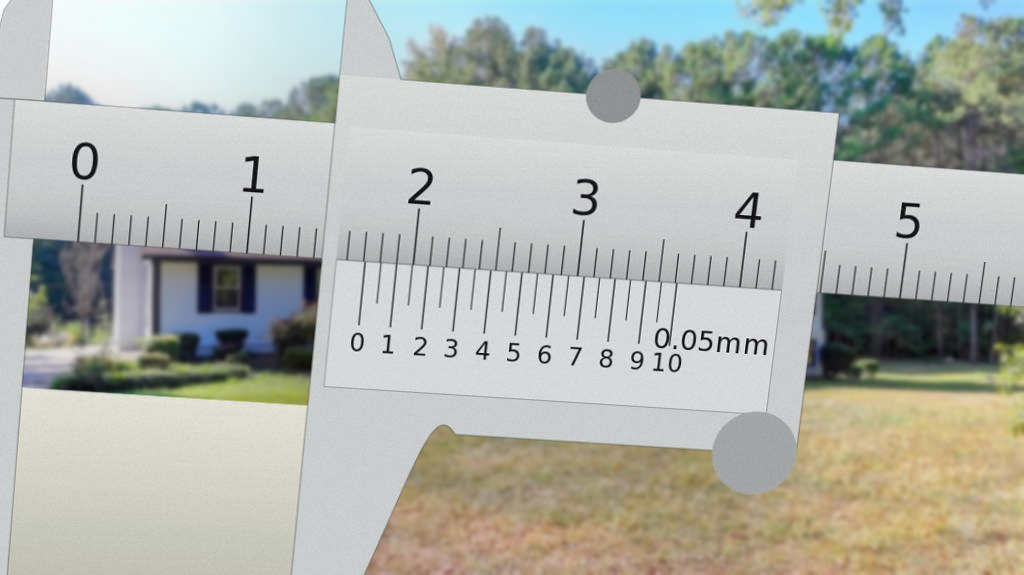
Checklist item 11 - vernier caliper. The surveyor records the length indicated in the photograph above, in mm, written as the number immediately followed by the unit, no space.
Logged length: 17.1mm
